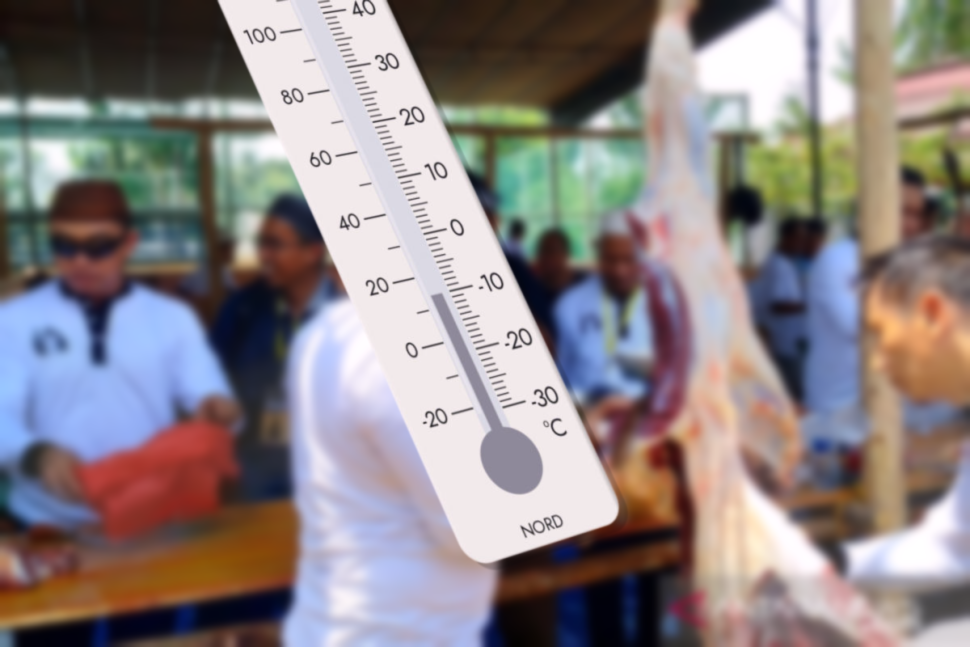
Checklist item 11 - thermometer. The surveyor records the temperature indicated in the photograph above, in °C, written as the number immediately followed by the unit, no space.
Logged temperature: -10°C
